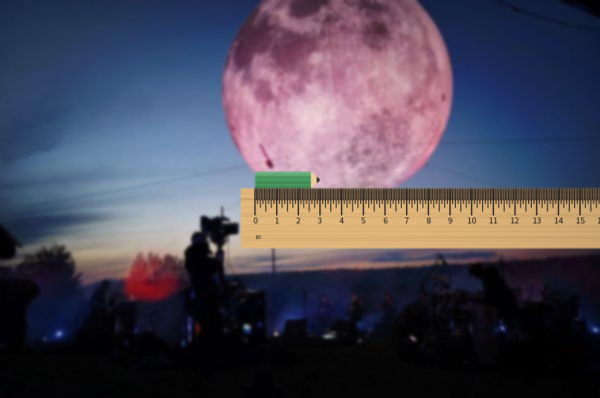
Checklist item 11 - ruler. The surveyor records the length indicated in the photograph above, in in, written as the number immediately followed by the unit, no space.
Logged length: 3in
